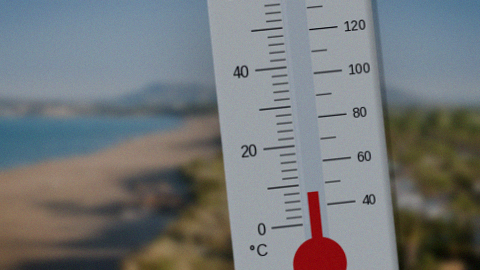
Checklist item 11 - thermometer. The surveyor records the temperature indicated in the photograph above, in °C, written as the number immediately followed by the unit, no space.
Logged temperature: 8°C
